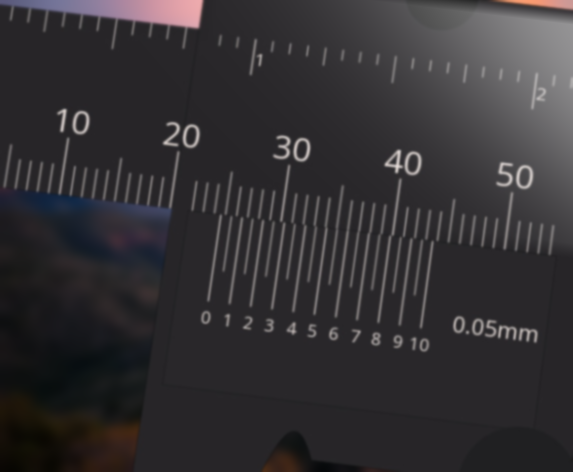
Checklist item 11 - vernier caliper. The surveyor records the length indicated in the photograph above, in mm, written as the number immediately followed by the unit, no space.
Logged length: 24.6mm
